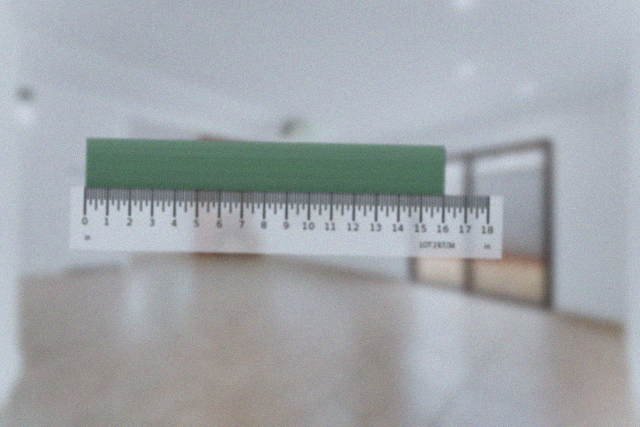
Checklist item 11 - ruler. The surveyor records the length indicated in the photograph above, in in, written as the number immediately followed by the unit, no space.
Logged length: 16in
